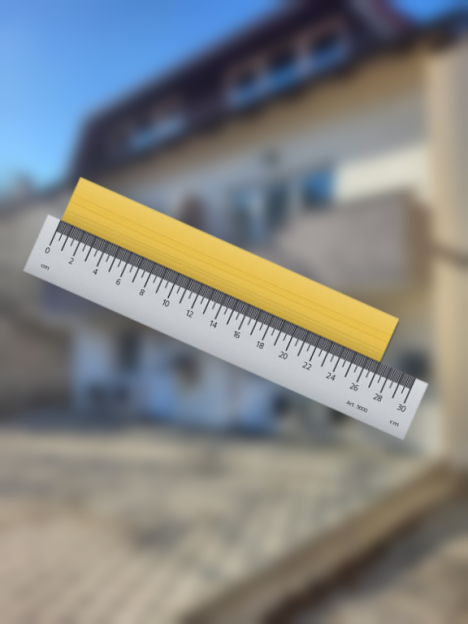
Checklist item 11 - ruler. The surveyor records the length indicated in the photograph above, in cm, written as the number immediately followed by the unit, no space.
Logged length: 27cm
